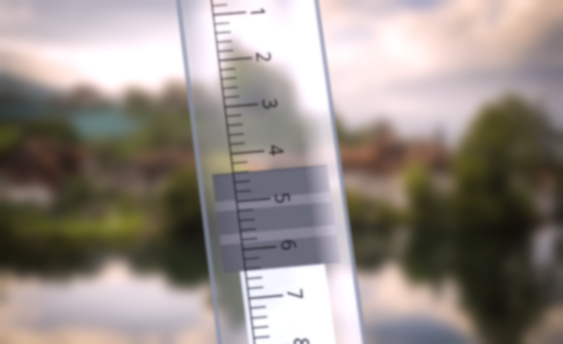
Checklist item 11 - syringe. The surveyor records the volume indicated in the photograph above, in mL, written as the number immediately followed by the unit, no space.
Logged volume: 4.4mL
